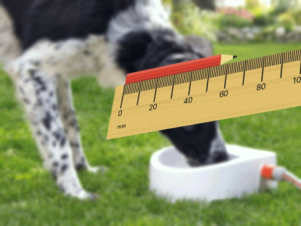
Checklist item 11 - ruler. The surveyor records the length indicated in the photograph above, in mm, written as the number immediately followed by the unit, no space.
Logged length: 65mm
